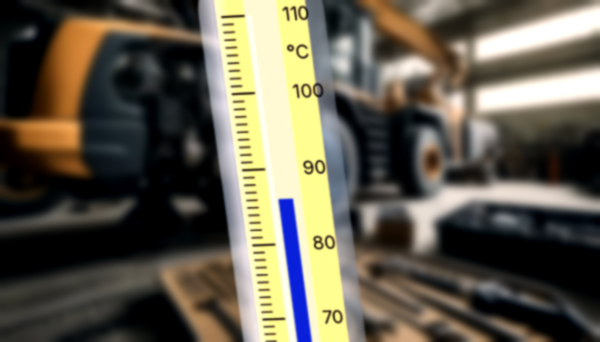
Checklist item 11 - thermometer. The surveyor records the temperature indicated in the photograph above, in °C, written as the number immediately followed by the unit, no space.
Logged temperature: 86°C
